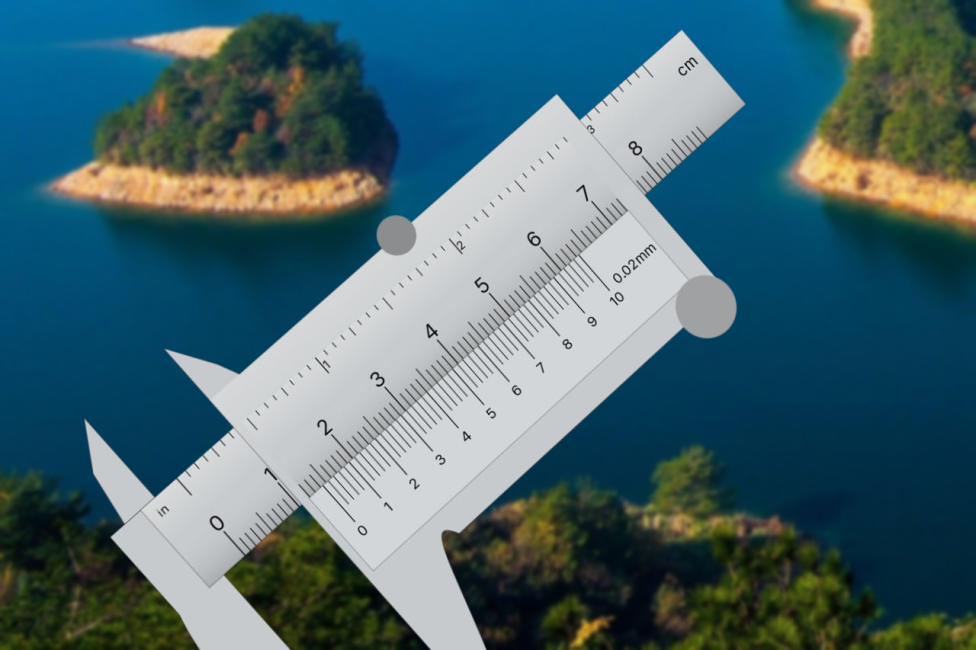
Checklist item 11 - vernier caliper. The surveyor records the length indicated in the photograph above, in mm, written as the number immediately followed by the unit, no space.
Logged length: 14.4mm
